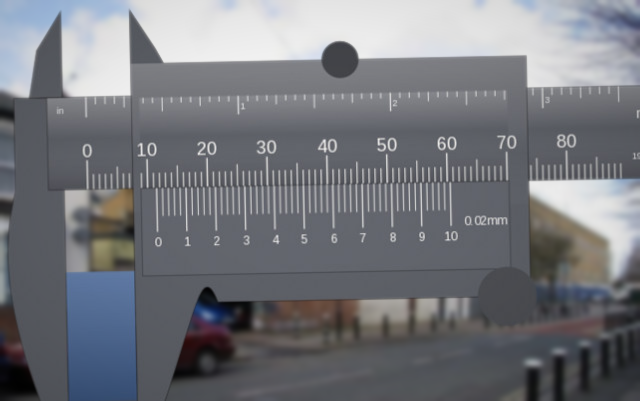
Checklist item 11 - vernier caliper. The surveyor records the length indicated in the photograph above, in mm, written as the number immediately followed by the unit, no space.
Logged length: 11.5mm
